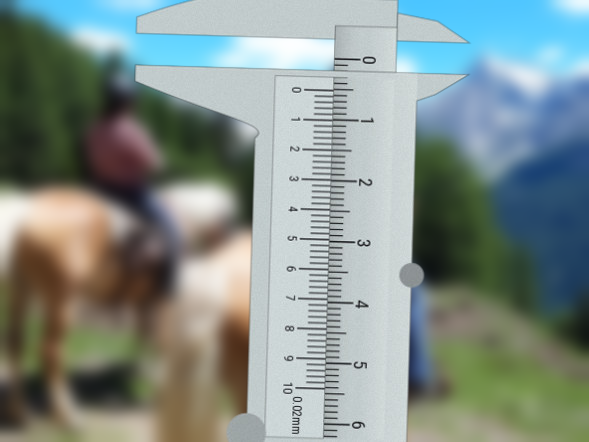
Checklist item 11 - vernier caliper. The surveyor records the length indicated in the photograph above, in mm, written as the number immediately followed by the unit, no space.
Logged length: 5.2mm
